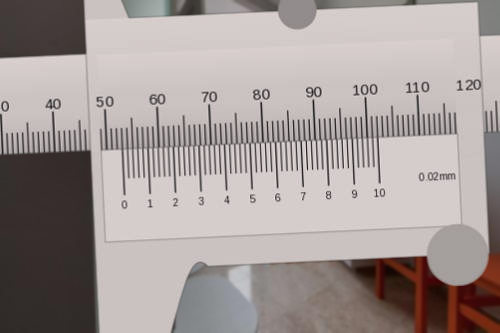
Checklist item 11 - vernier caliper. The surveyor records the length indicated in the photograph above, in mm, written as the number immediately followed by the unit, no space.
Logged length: 53.0mm
